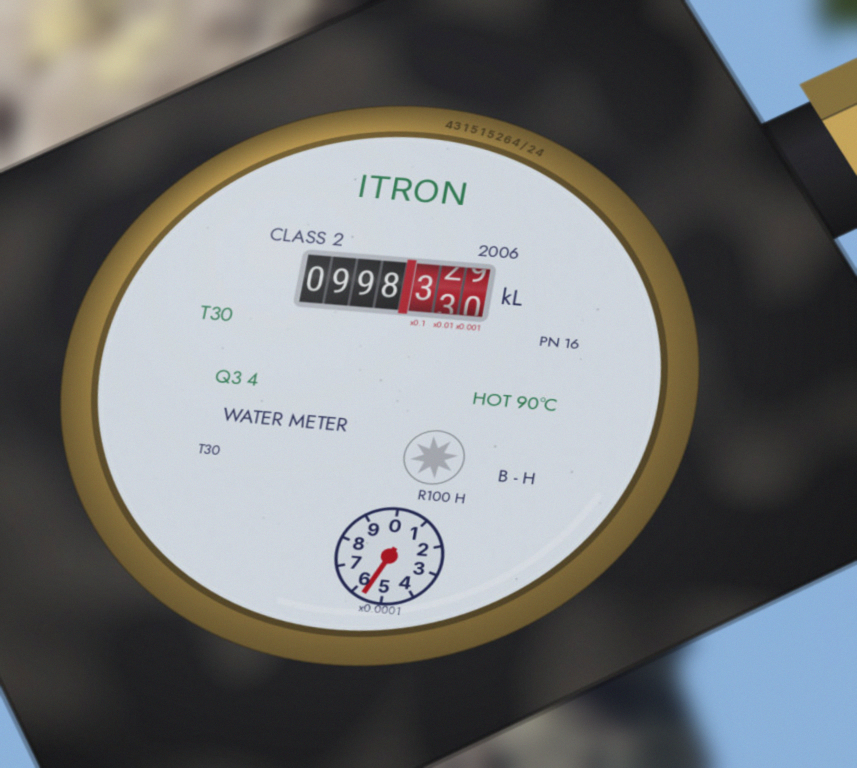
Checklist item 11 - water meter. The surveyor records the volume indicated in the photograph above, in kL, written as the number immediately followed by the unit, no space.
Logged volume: 998.3295kL
